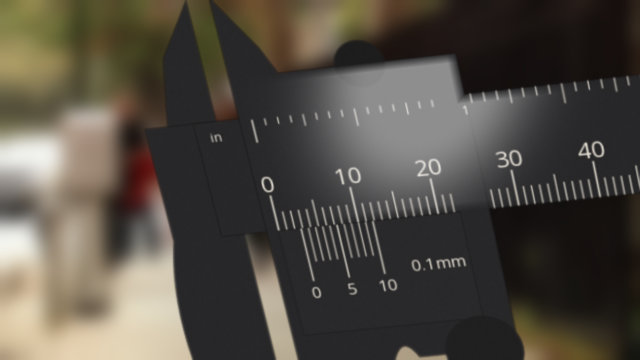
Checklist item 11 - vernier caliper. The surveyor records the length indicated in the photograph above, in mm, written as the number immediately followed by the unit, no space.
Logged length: 2.8mm
